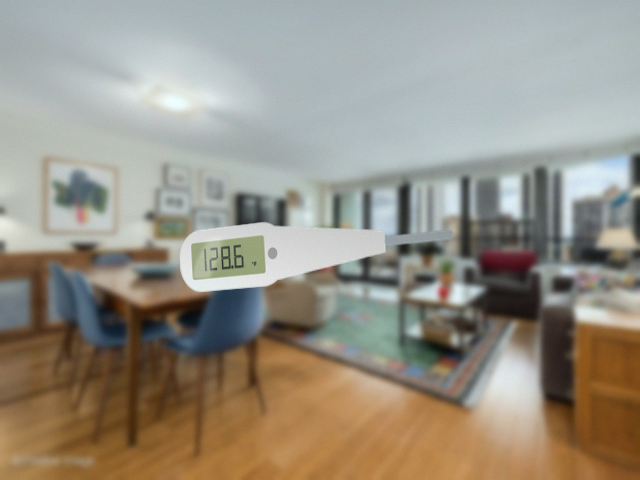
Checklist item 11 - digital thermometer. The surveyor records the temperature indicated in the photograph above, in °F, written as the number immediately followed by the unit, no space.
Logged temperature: 128.6°F
